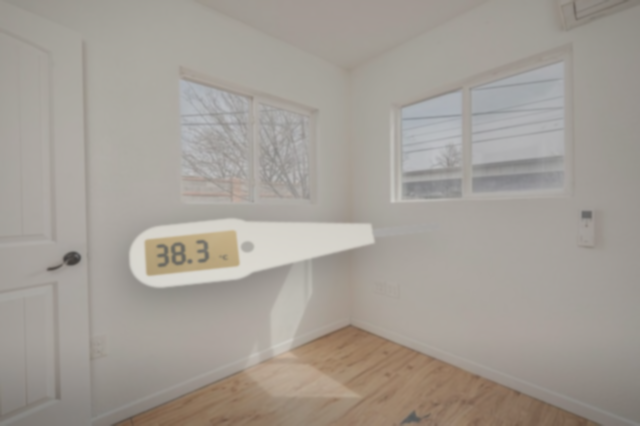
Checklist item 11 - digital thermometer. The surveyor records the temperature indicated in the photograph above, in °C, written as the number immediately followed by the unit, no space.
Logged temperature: 38.3°C
